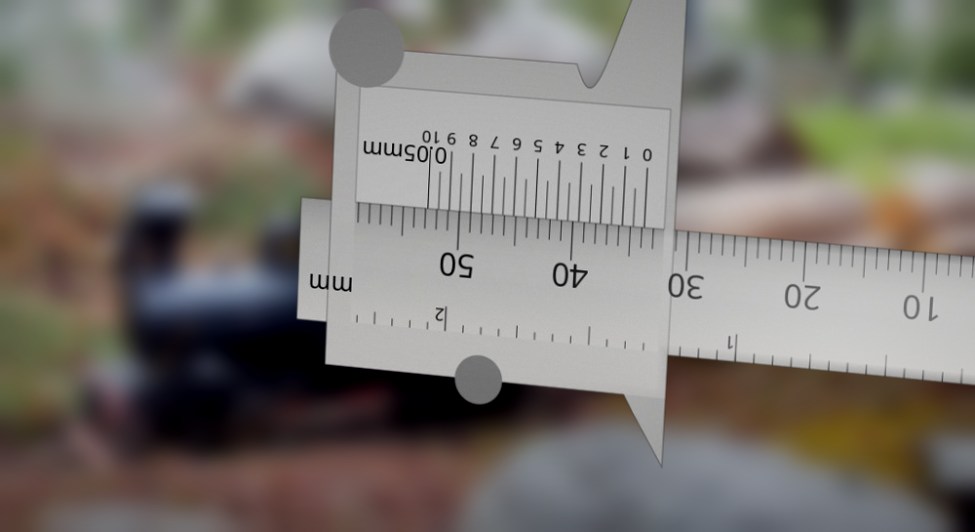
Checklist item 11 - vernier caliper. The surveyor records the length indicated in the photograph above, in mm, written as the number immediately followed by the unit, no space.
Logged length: 33.8mm
